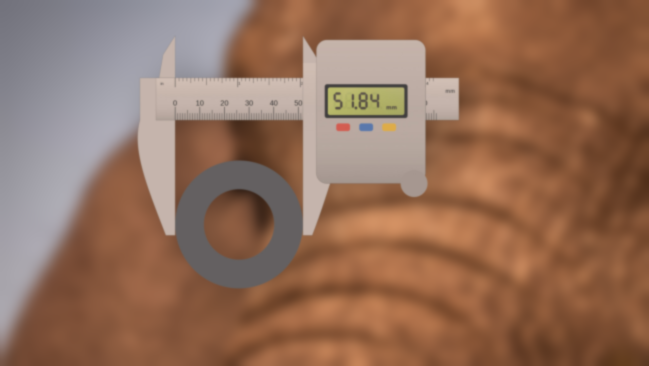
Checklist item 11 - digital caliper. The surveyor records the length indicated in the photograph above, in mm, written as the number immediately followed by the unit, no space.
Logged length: 51.84mm
